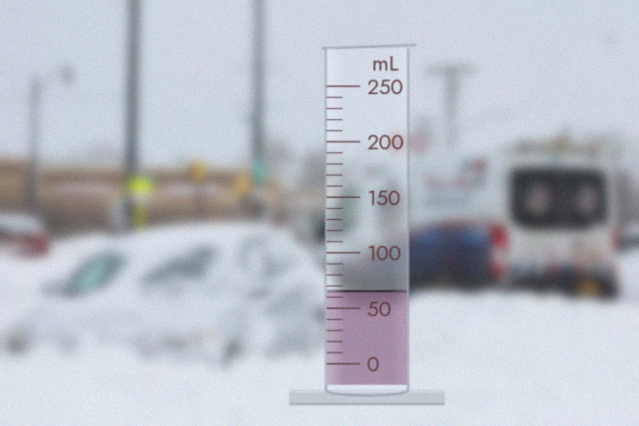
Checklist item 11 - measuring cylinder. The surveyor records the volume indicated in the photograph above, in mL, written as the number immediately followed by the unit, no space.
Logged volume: 65mL
